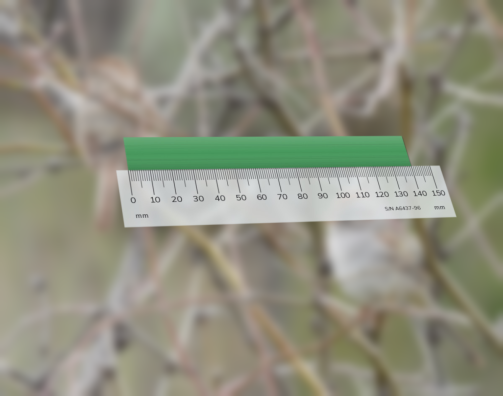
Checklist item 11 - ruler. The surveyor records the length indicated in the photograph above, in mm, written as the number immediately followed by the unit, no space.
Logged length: 140mm
